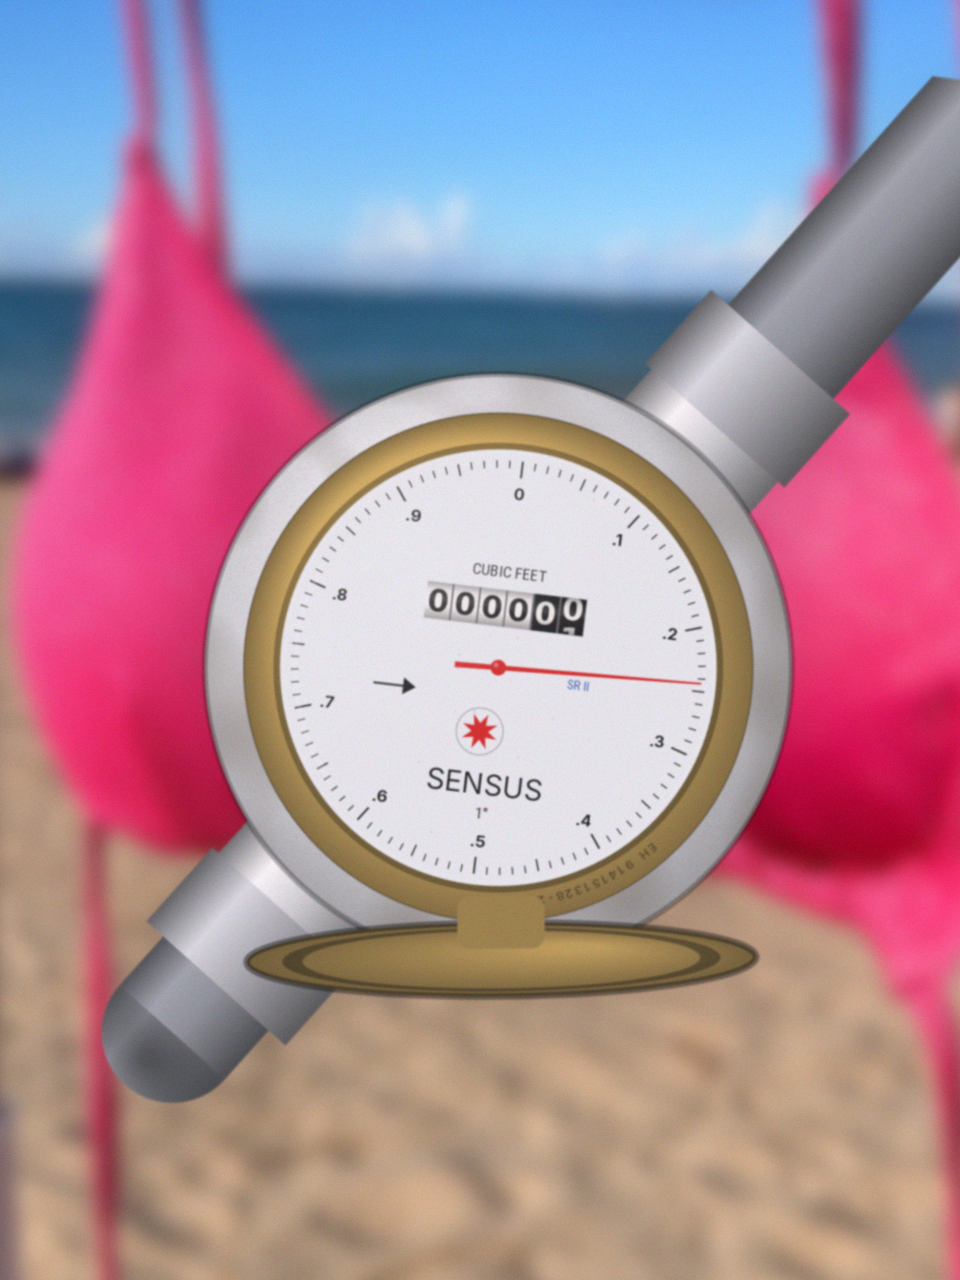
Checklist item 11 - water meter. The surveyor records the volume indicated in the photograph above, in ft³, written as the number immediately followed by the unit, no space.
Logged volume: 0.24ft³
